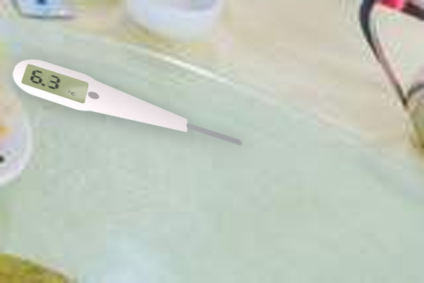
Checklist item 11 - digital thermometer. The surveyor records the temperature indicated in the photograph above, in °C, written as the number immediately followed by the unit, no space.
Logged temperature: 6.3°C
